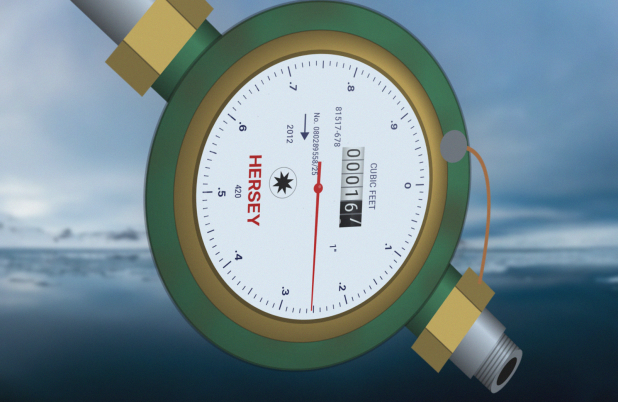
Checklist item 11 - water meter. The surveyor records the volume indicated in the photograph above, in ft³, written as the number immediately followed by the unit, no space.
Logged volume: 167.25ft³
